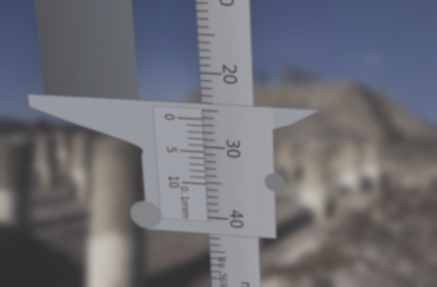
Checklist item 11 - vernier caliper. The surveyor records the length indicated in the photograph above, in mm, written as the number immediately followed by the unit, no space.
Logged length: 26.2mm
